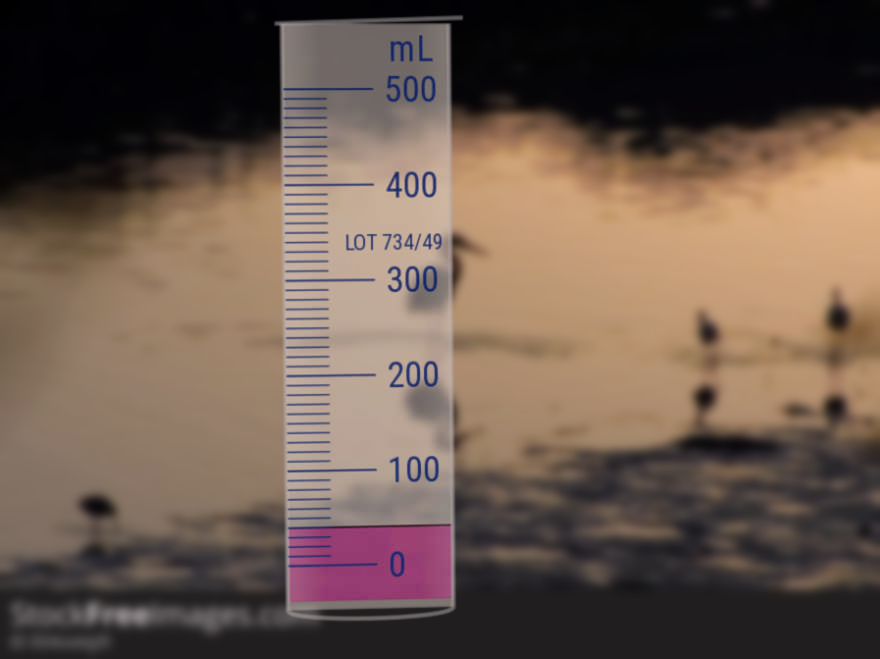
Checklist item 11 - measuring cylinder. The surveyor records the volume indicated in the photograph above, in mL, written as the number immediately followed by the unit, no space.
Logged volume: 40mL
